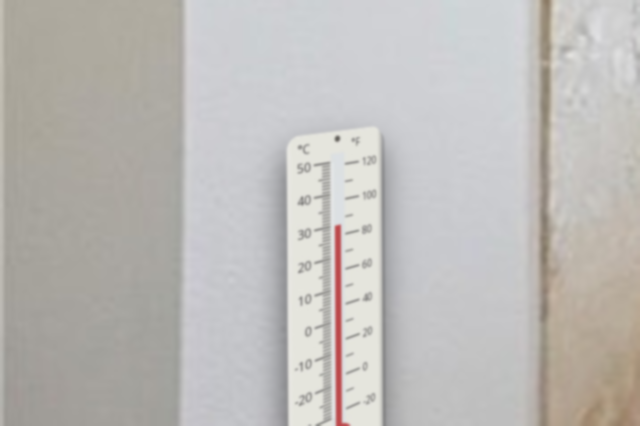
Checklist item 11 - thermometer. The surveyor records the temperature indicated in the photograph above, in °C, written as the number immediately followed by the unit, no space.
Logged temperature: 30°C
